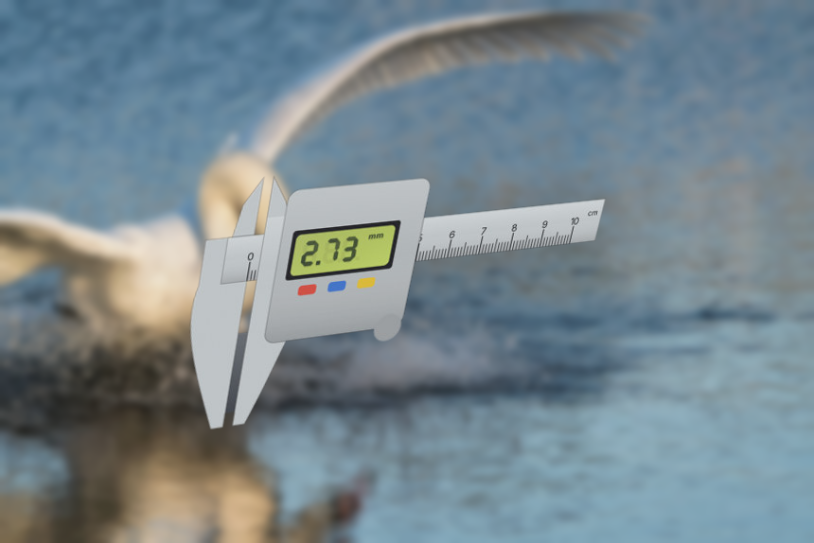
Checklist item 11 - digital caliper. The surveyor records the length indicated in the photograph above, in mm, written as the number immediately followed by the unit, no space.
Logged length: 2.73mm
